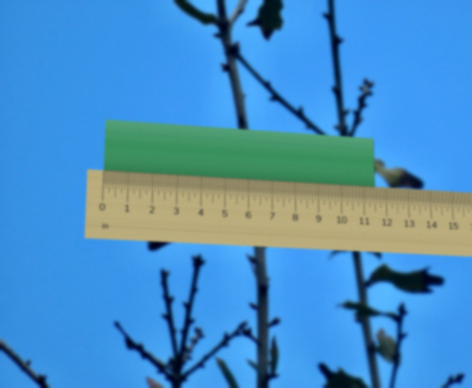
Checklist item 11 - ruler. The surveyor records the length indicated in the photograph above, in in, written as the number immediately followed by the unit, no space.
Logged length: 11.5in
